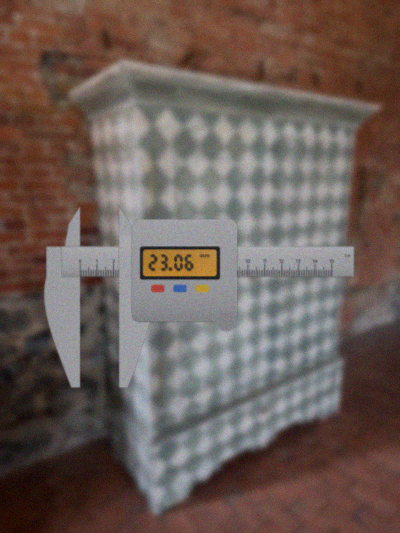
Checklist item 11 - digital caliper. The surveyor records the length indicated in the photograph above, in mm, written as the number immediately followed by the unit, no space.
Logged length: 23.06mm
